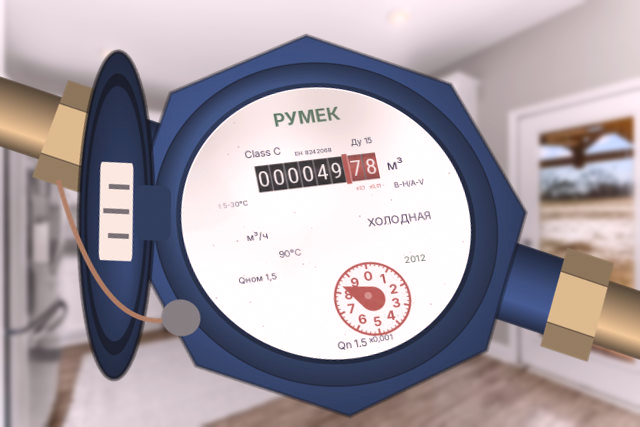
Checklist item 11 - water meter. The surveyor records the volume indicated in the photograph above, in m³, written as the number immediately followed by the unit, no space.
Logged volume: 49.788m³
